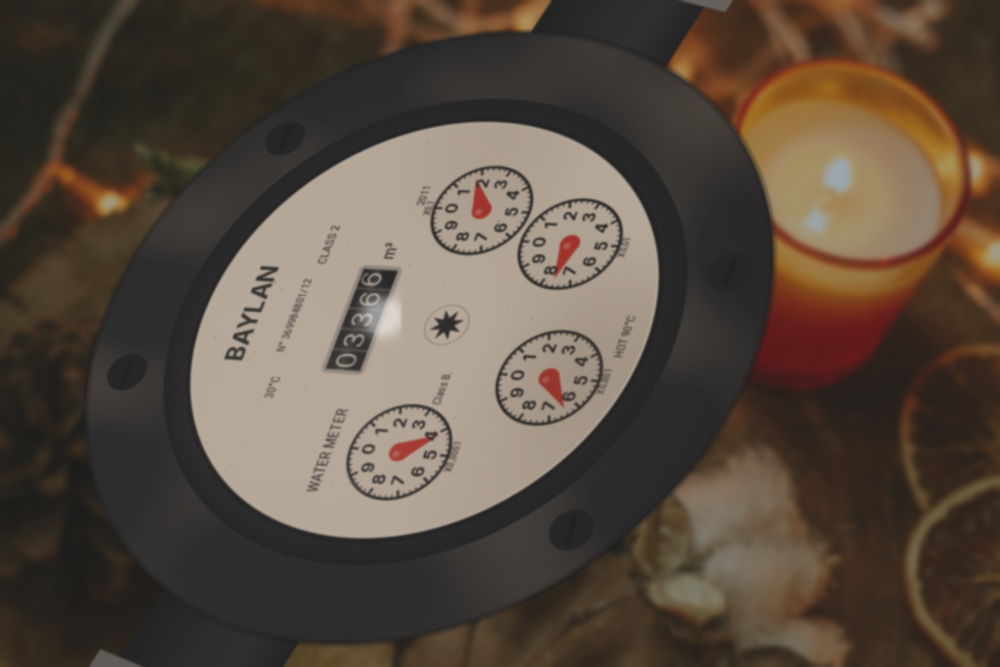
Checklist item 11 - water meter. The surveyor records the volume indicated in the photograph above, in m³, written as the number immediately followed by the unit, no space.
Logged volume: 3366.1764m³
